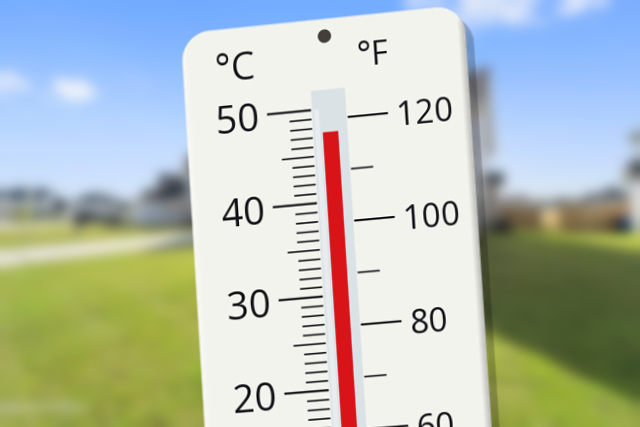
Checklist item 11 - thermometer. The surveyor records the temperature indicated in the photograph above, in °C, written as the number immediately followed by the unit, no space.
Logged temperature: 47.5°C
